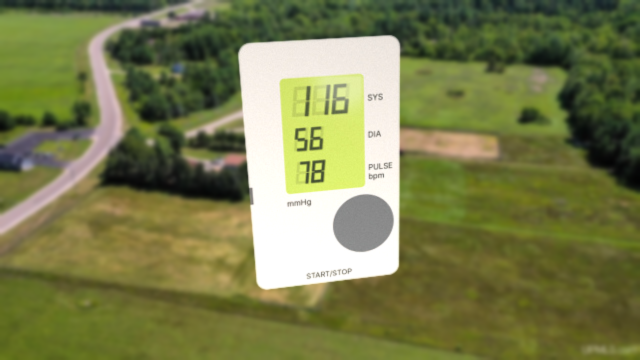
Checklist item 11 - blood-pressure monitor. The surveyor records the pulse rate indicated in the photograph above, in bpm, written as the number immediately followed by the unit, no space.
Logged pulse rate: 78bpm
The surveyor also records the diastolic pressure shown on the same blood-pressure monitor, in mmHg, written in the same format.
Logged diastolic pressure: 56mmHg
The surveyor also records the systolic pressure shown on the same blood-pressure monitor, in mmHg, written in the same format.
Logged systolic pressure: 116mmHg
